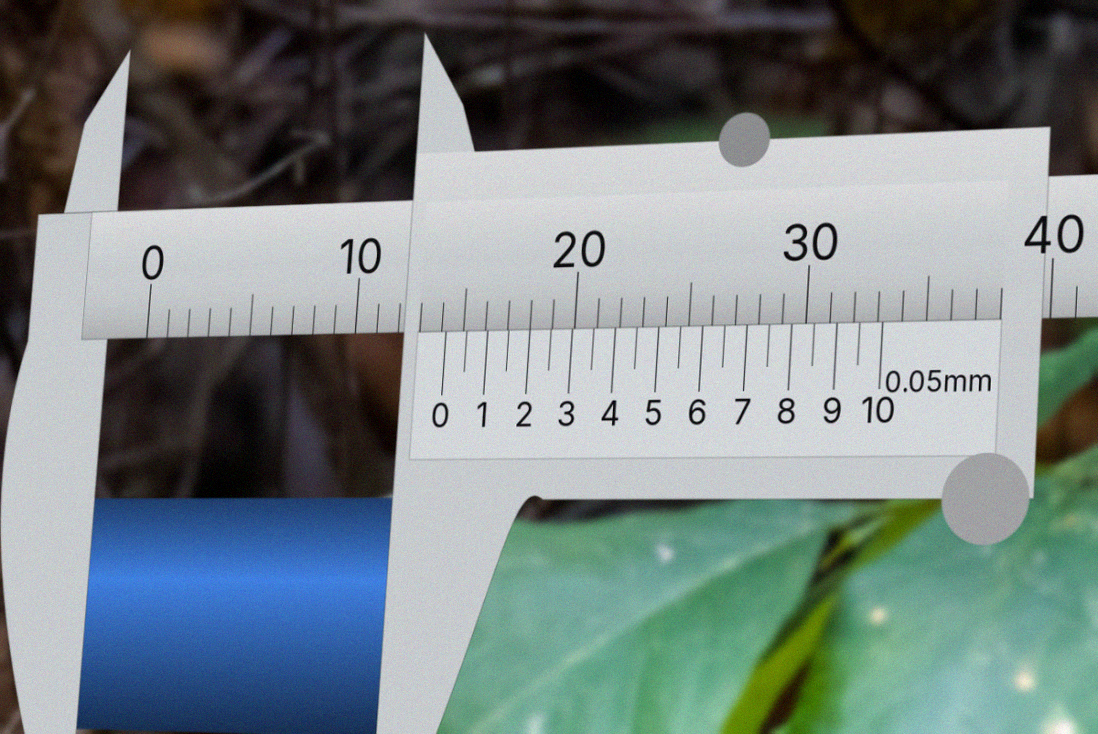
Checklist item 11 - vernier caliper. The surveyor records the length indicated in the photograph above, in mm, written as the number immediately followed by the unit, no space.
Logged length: 14.20mm
